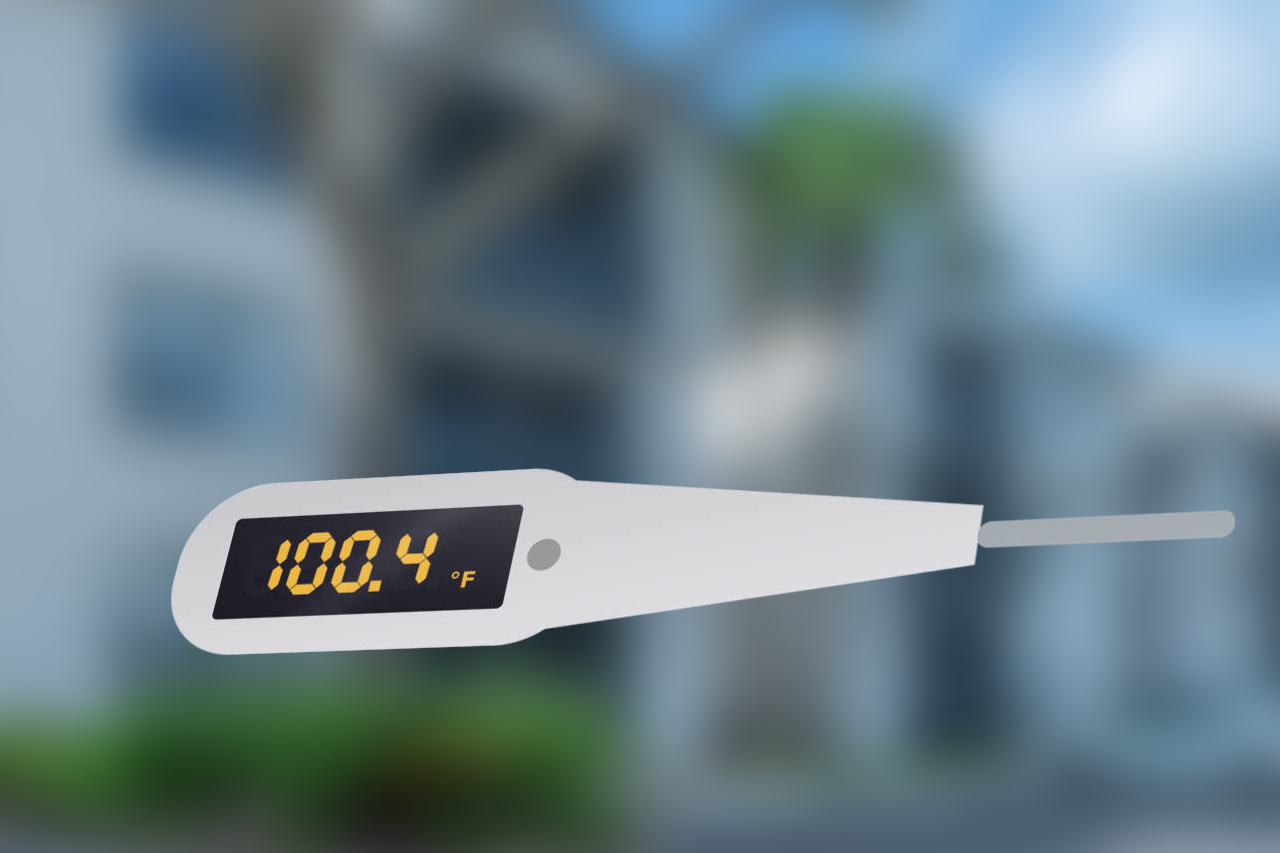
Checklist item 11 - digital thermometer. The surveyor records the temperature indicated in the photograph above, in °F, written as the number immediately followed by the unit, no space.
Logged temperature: 100.4°F
